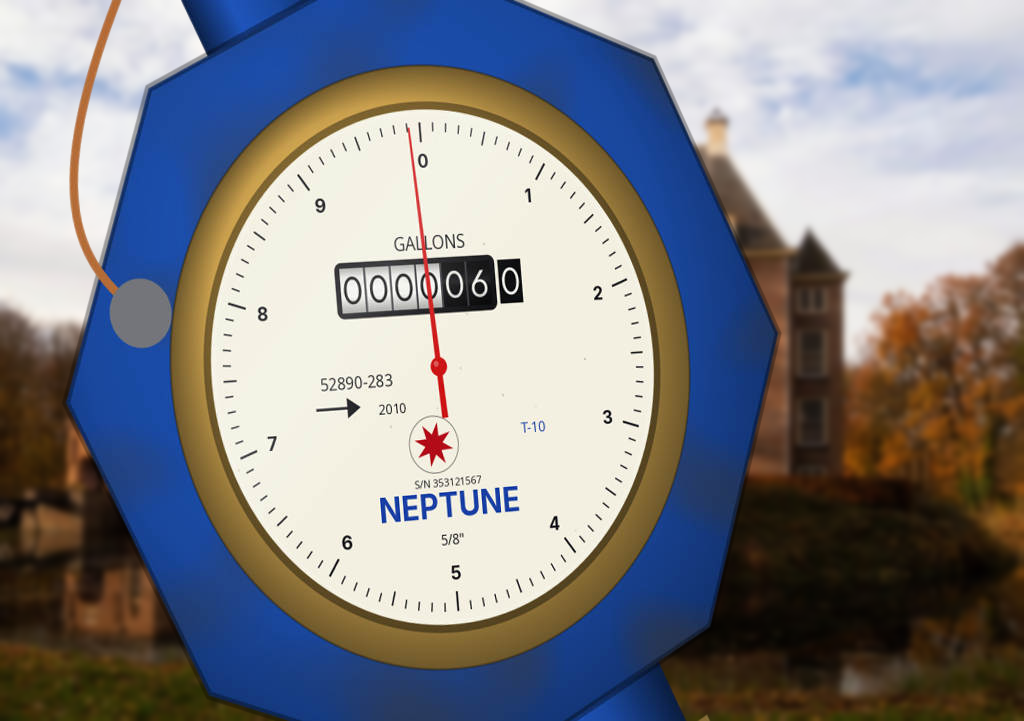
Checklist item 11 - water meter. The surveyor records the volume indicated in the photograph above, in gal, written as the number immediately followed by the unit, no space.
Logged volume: 59.9gal
